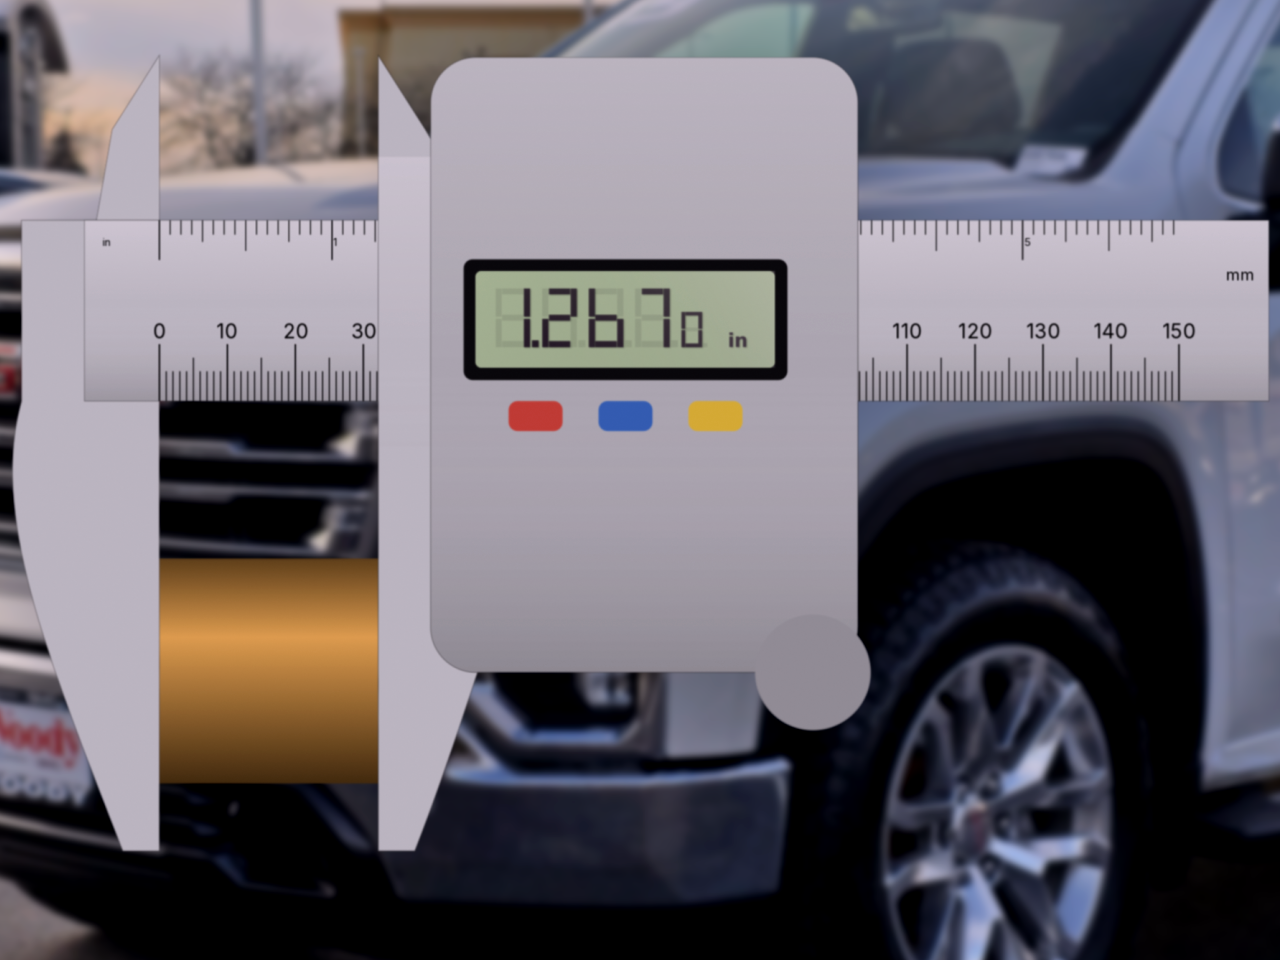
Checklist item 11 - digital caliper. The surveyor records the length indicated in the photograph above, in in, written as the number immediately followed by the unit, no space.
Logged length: 1.2670in
